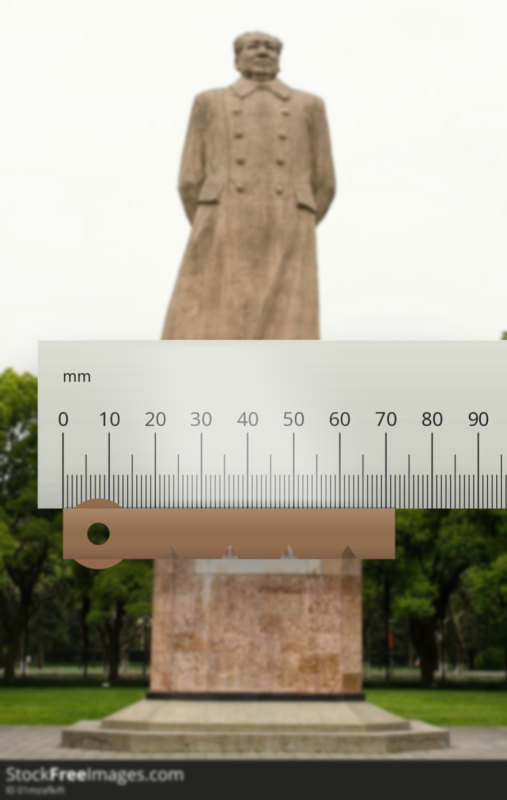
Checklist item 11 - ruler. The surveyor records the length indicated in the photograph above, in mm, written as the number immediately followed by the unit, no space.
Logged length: 72mm
